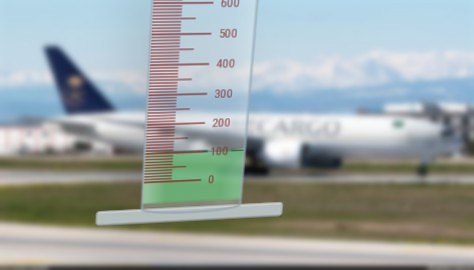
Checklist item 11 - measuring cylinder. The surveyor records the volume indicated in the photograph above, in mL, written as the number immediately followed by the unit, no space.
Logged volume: 100mL
